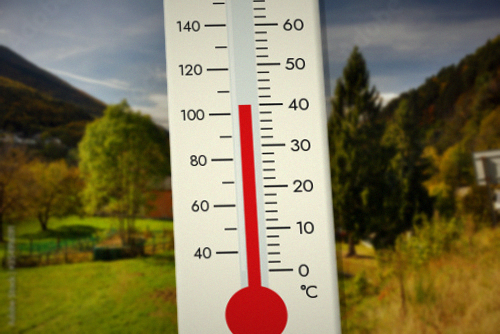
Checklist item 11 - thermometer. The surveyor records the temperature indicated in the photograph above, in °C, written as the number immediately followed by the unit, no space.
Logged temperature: 40°C
